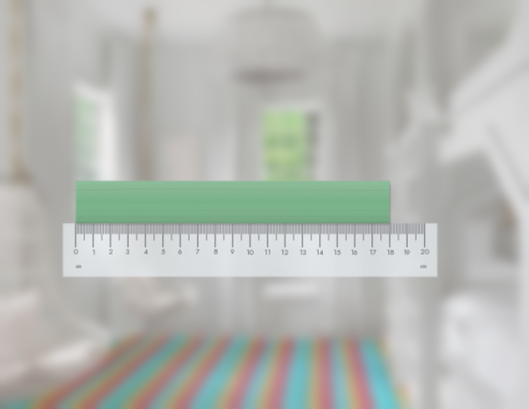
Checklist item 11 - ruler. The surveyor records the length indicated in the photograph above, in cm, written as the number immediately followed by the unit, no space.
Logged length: 18cm
